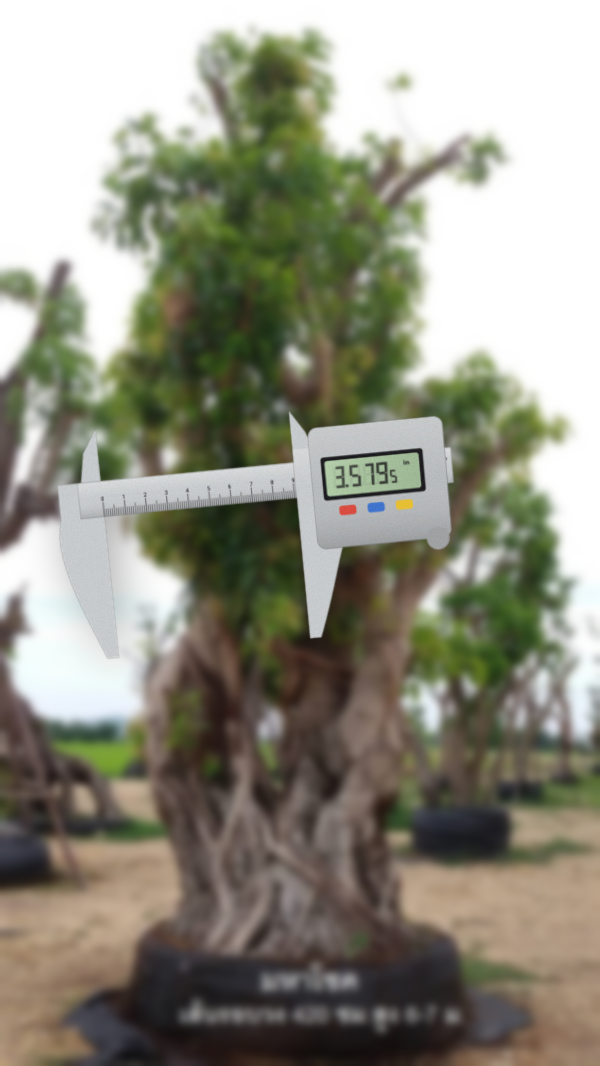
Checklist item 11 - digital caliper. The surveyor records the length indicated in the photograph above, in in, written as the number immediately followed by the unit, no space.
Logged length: 3.5795in
